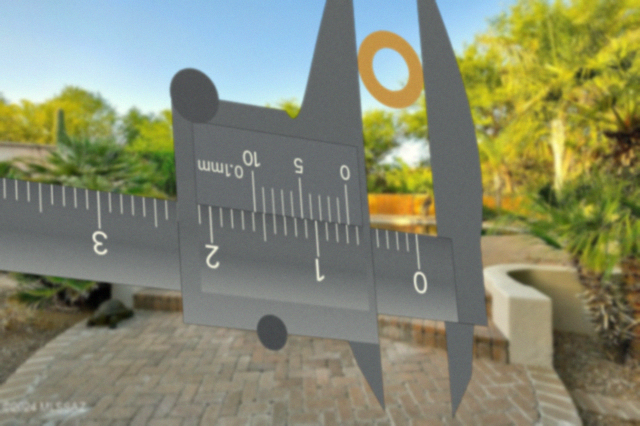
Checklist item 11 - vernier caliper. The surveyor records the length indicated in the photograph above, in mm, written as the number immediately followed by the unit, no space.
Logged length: 6.8mm
